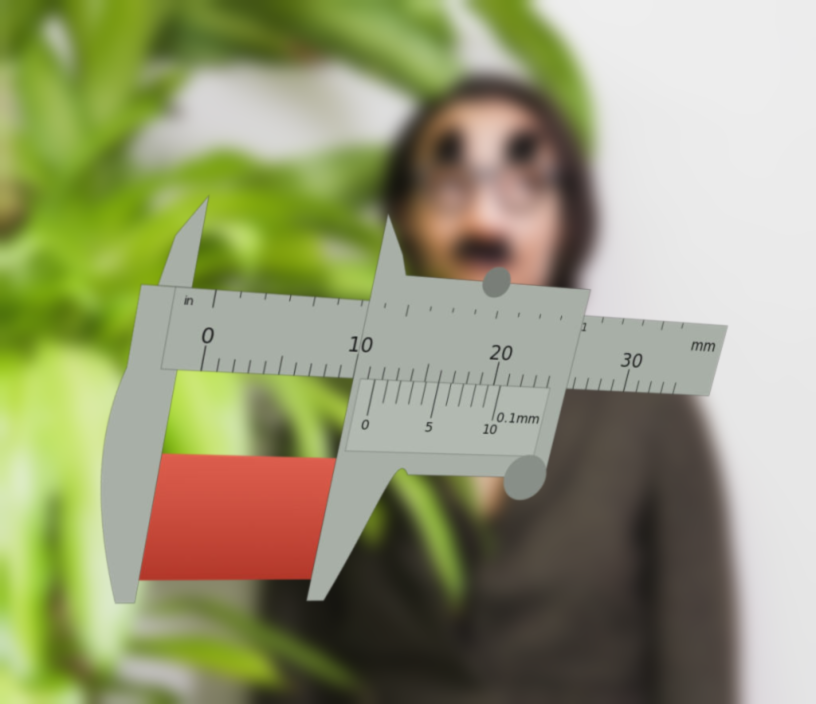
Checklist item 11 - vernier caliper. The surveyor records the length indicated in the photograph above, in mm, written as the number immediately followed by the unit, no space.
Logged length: 11.5mm
